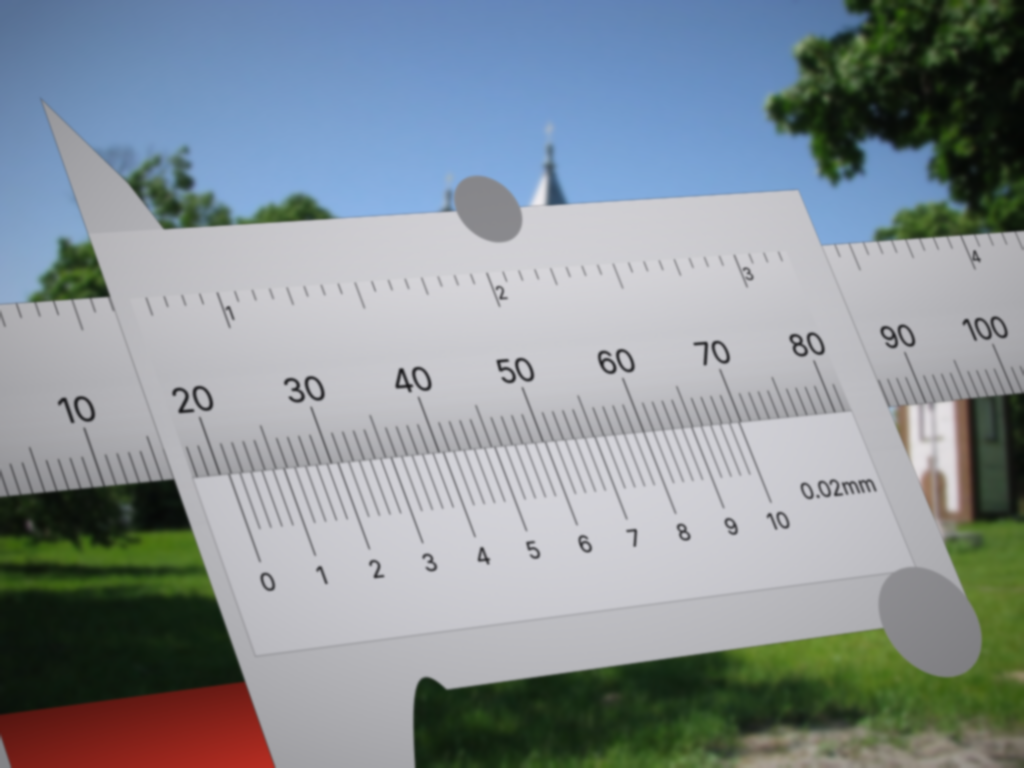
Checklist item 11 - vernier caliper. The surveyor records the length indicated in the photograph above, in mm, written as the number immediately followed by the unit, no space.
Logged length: 20.8mm
